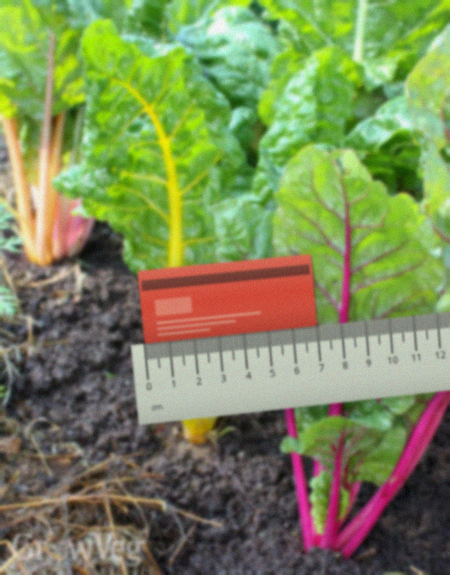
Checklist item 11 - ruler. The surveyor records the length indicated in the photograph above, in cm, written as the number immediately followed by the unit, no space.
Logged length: 7cm
